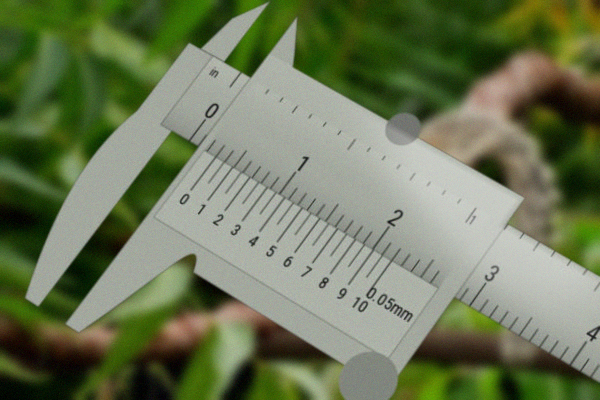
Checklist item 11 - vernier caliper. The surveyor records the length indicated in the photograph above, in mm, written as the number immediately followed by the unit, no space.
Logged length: 3.0mm
